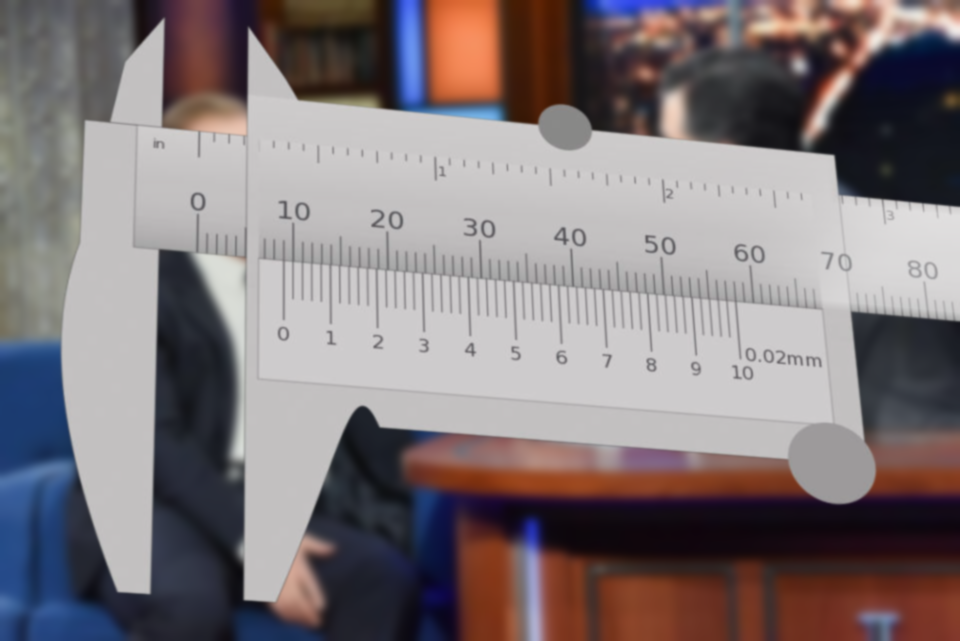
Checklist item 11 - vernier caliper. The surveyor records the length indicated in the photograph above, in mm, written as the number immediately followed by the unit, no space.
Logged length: 9.0mm
